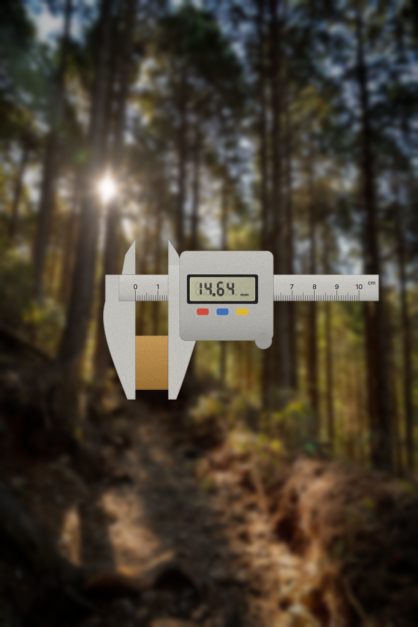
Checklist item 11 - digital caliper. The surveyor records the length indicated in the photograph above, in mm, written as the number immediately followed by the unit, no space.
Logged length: 14.64mm
